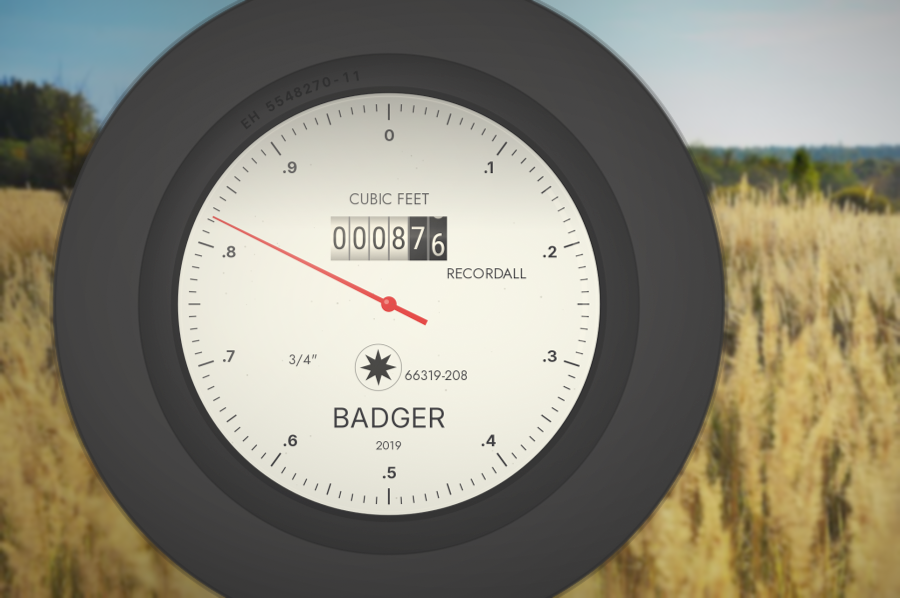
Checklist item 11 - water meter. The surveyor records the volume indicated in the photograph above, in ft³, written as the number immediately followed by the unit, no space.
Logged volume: 875.82ft³
